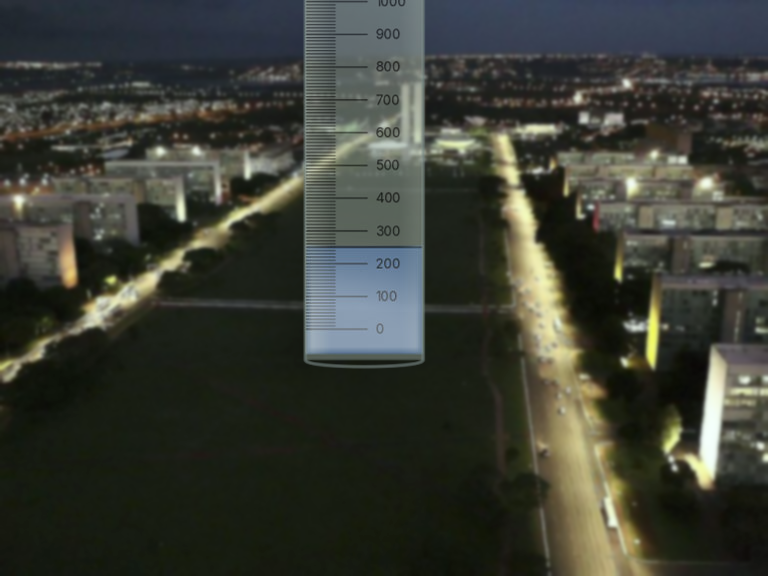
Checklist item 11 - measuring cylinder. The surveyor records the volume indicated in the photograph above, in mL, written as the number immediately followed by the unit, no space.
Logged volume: 250mL
